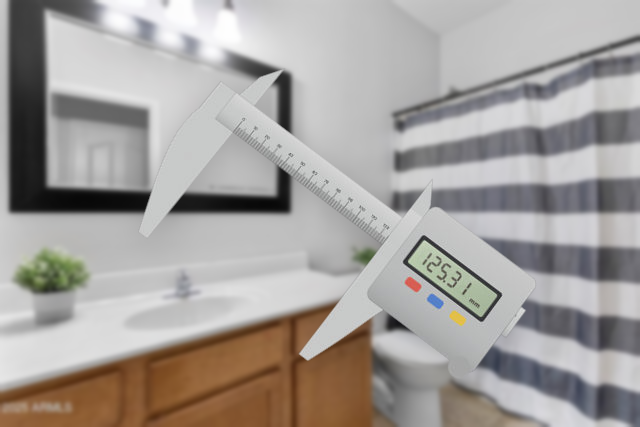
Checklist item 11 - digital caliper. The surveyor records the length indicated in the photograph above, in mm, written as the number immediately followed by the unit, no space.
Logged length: 125.31mm
